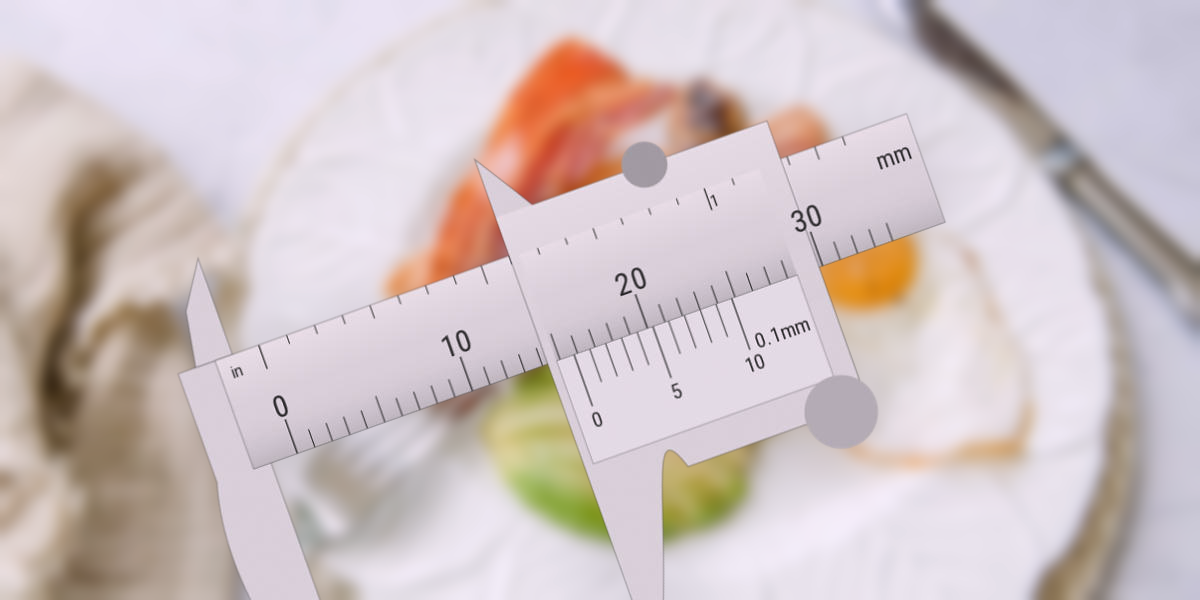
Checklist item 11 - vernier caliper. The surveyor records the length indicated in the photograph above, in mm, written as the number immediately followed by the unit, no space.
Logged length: 15.8mm
